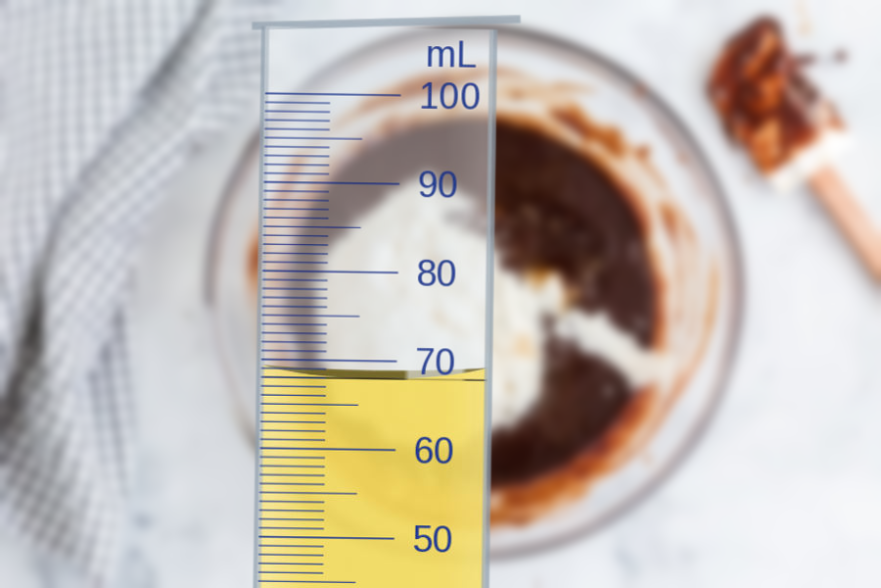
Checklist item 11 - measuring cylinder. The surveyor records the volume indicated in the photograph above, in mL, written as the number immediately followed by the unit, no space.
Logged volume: 68mL
